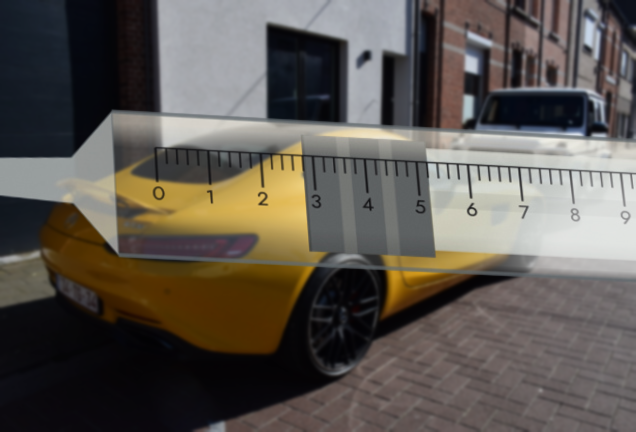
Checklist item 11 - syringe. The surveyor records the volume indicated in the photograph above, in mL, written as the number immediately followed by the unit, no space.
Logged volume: 2.8mL
